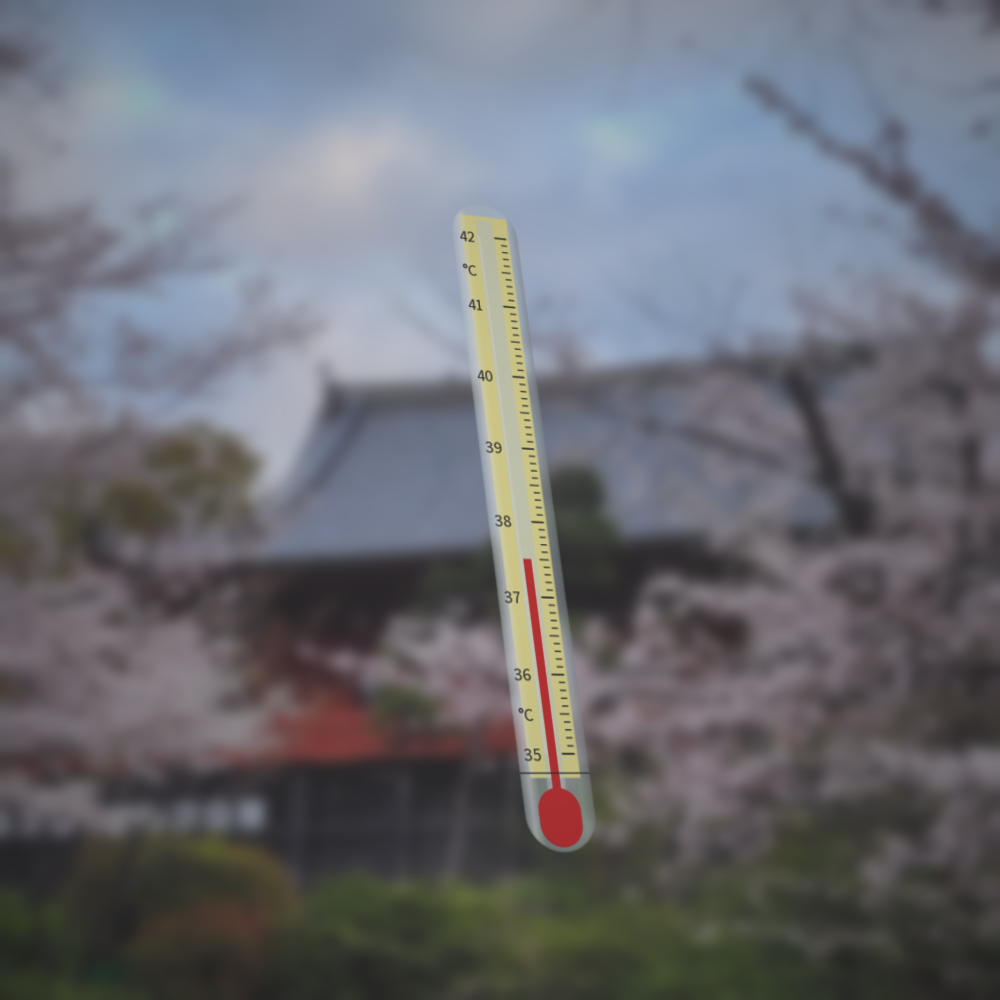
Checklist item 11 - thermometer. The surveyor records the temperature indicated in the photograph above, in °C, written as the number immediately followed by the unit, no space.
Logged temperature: 37.5°C
